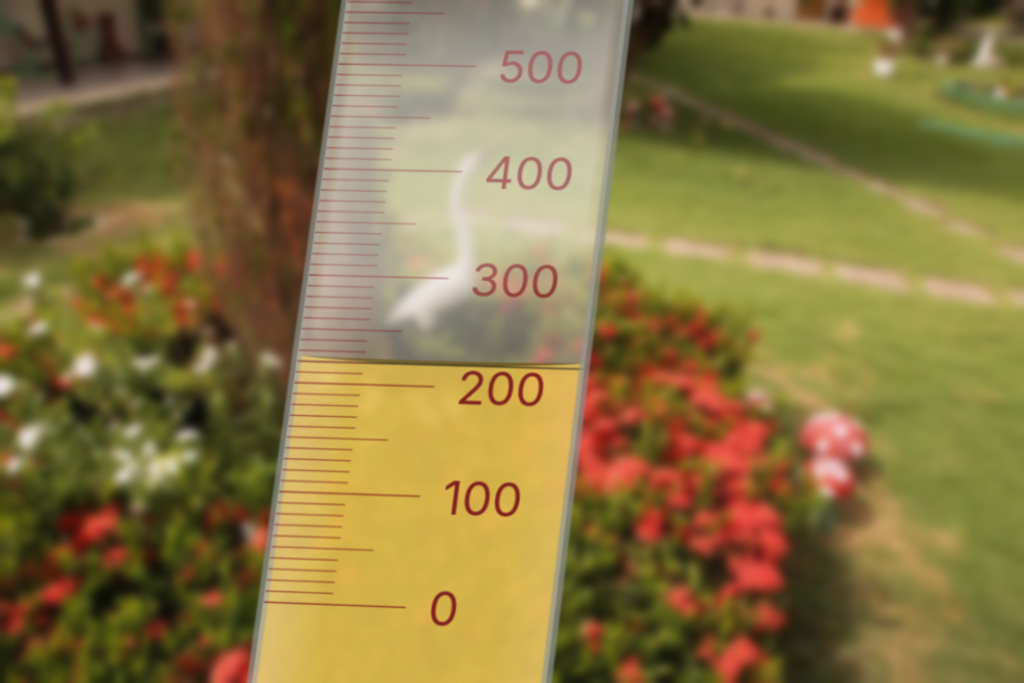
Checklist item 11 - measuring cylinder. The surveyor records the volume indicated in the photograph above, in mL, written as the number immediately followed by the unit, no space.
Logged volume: 220mL
